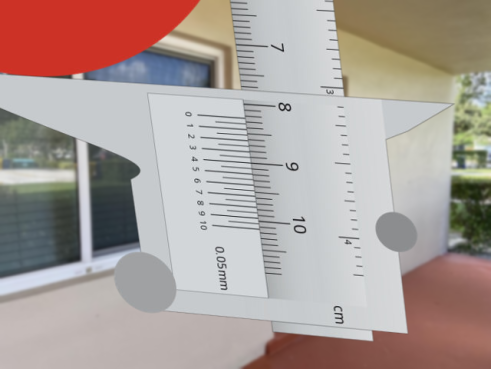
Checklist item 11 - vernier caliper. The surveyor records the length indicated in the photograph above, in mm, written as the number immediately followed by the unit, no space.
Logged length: 82.4mm
